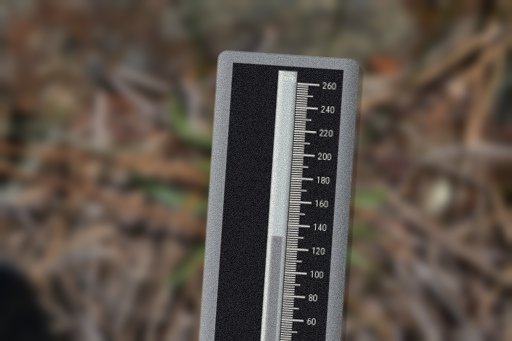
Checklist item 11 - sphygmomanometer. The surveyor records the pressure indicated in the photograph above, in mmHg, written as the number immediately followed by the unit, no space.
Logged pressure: 130mmHg
